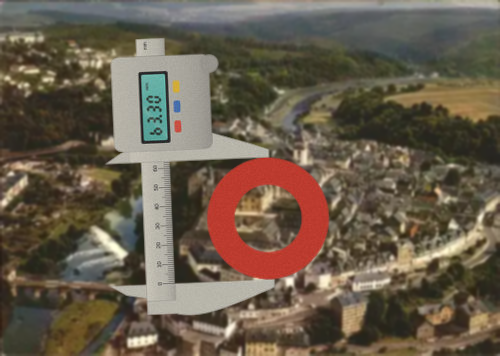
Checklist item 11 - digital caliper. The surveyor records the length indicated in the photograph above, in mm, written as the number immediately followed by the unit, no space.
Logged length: 63.30mm
